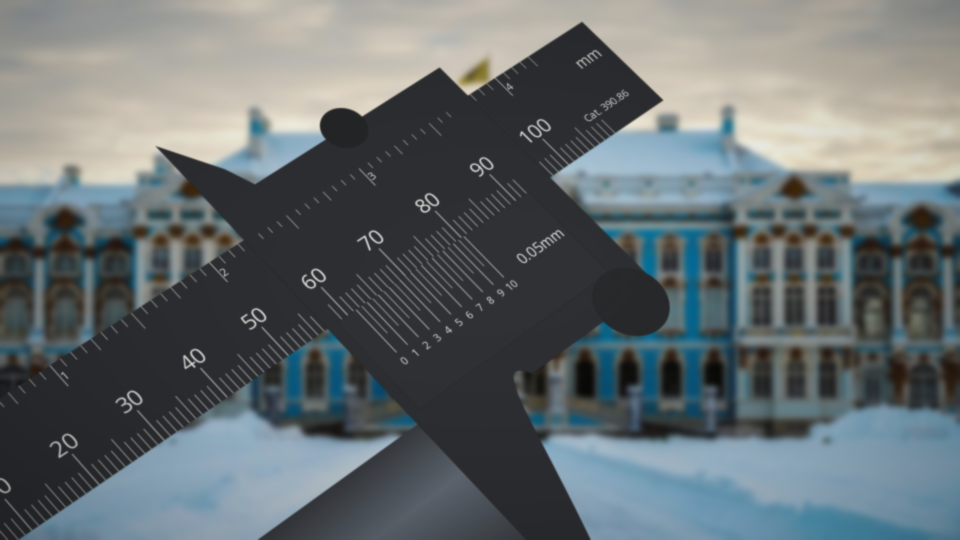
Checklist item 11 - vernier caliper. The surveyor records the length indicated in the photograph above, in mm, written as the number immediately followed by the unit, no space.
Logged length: 61.4mm
